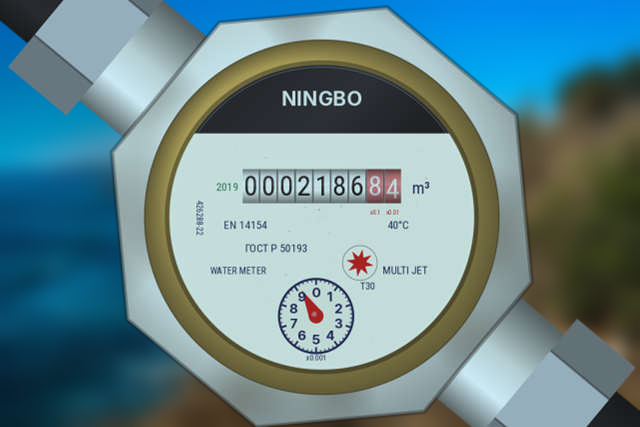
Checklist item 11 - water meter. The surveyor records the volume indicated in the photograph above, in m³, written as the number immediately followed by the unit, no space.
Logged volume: 2186.839m³
